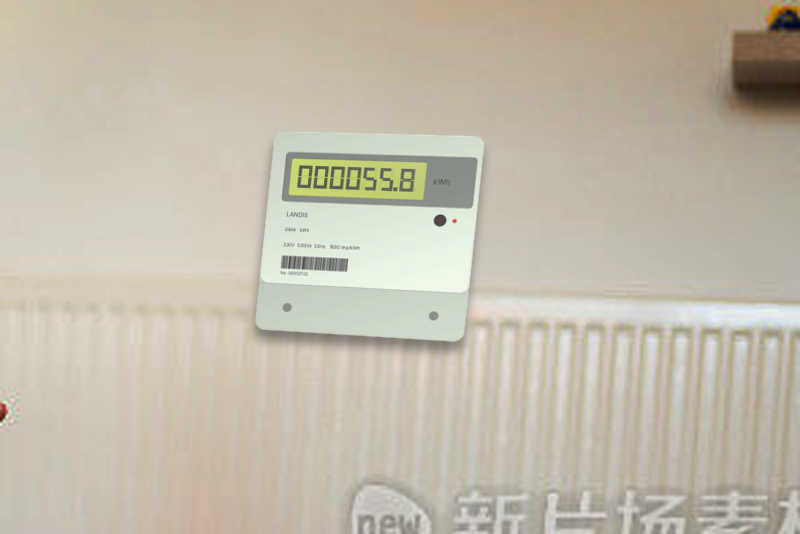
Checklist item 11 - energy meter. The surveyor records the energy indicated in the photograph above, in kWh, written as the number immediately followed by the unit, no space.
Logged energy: 55.8kWh
